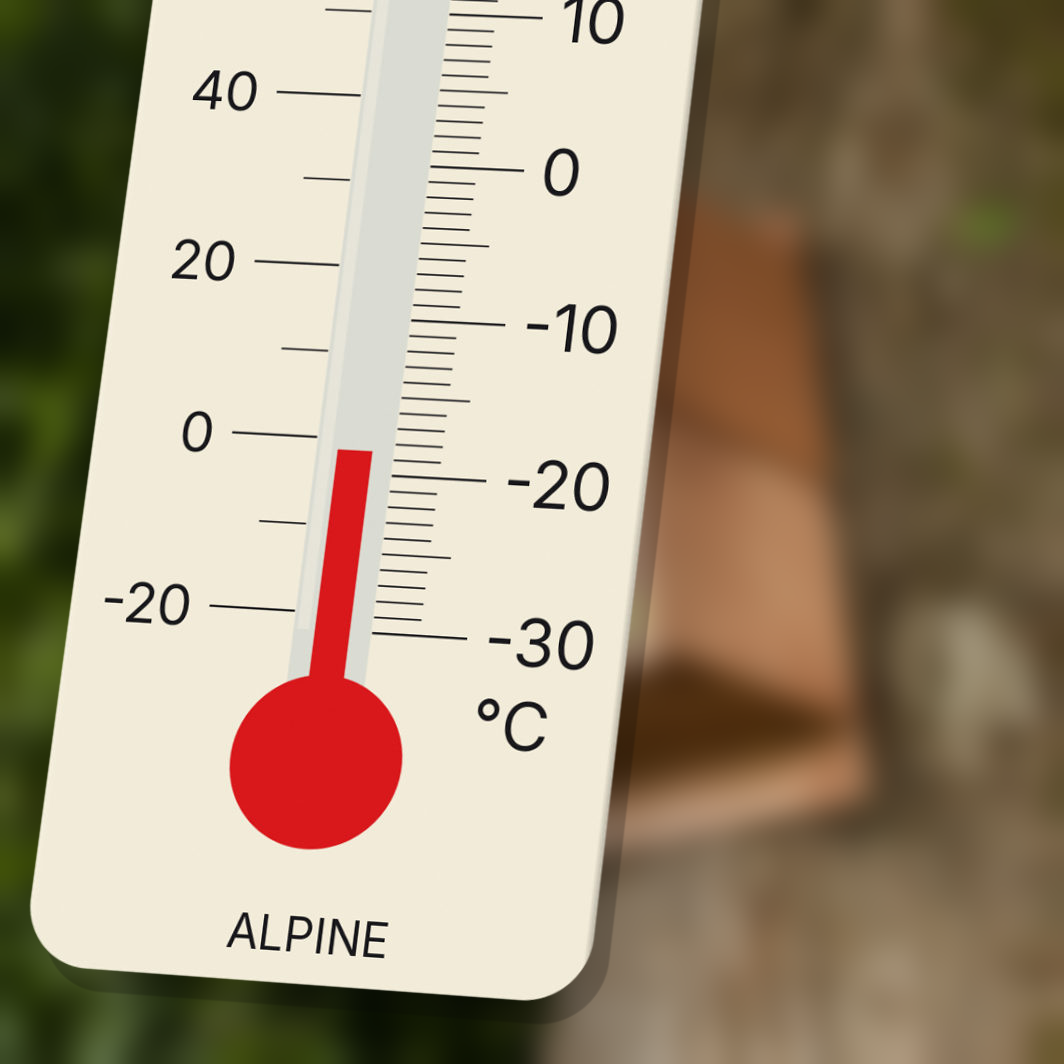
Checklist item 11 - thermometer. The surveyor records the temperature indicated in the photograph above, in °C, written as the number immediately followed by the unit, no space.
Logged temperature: -18.5°C
